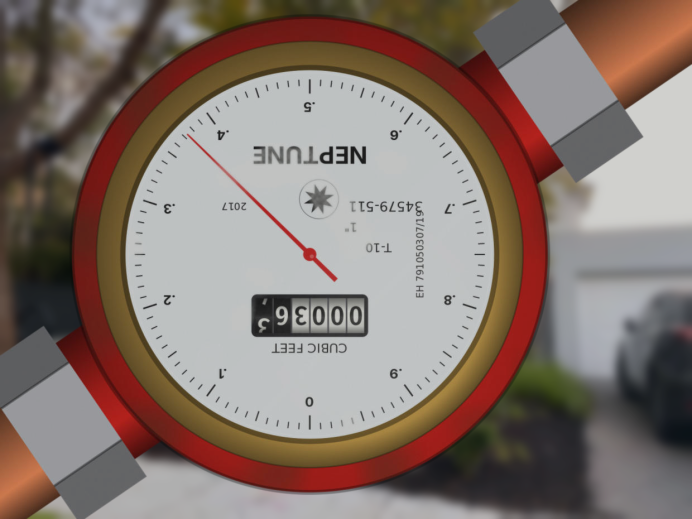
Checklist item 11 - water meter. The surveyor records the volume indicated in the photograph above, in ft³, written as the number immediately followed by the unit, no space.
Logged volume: 363.37ft³
